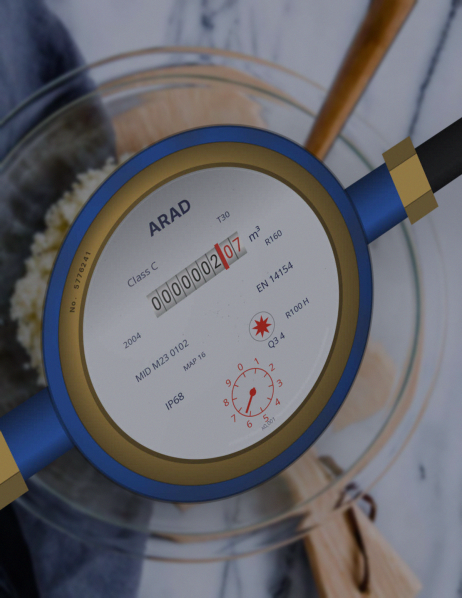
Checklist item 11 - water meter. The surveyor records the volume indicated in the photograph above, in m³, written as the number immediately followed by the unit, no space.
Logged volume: 2.076m³
